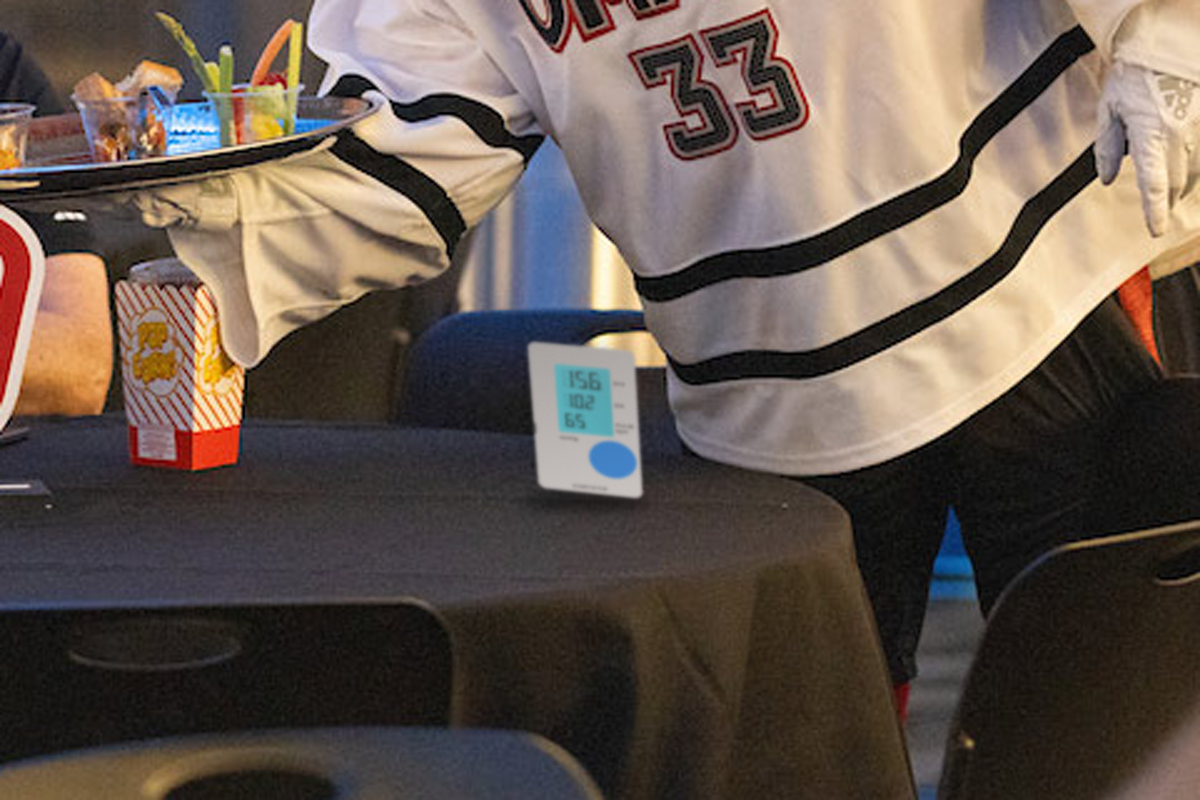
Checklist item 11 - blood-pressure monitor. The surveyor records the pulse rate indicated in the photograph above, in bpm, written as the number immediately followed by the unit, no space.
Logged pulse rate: 65bpm
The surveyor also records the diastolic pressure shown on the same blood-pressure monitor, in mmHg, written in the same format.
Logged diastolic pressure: 102mmHg
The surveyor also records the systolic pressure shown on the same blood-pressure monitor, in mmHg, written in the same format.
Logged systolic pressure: 156mmHg
